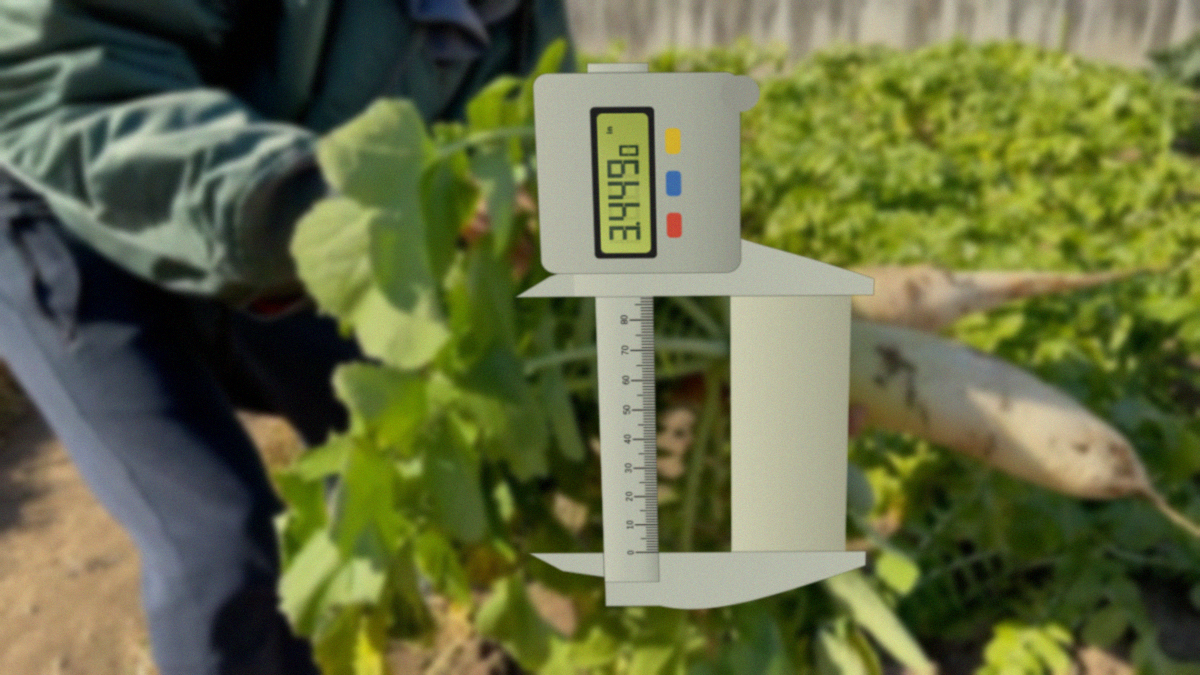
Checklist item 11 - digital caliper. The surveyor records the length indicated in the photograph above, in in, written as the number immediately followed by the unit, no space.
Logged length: 3.4490in
